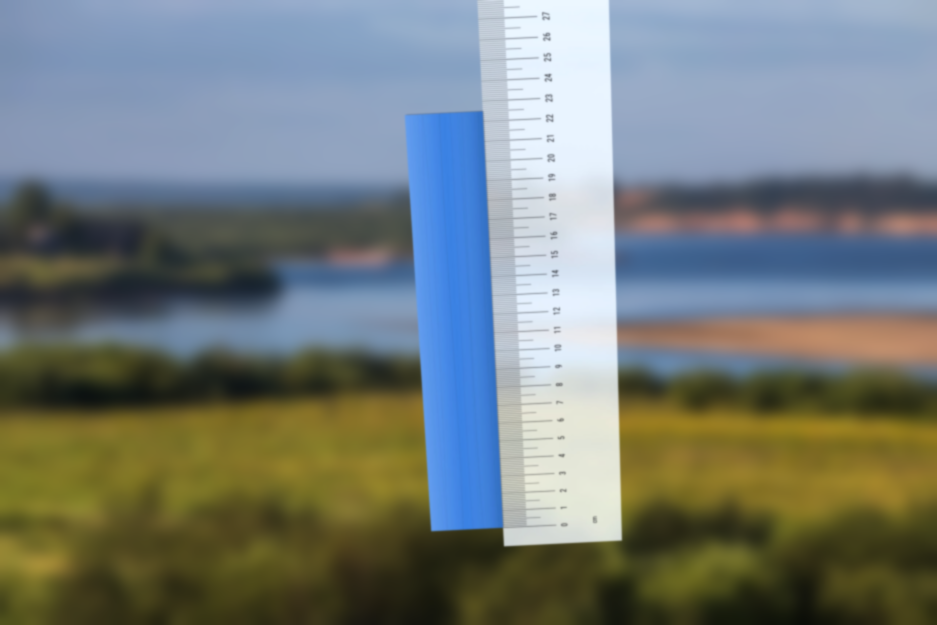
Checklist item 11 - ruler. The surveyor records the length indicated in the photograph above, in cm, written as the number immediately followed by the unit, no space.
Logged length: 22.5cm
